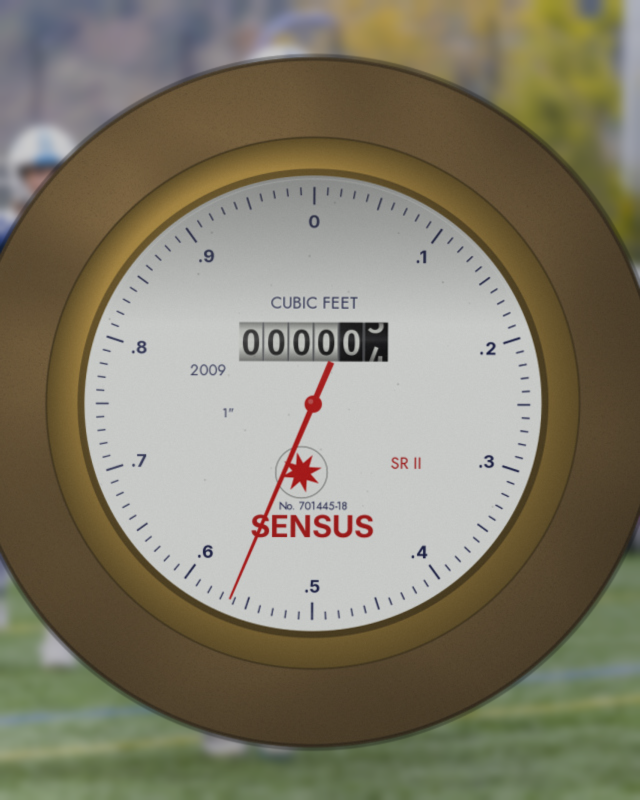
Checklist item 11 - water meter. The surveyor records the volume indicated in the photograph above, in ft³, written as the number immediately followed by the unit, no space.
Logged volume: 3.56ft³
